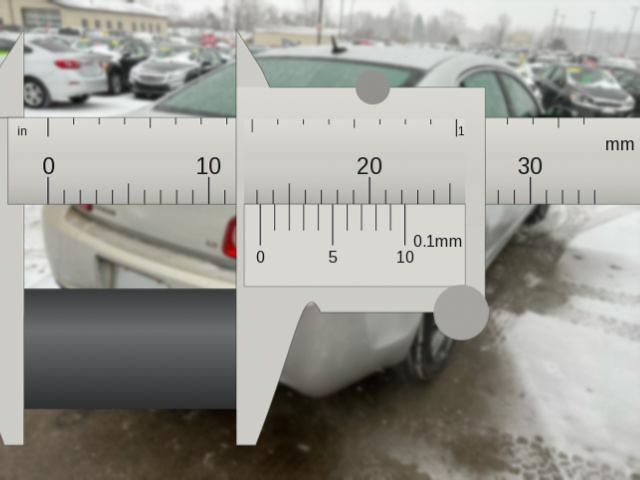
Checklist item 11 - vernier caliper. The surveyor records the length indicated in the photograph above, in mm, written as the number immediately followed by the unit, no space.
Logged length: 13.2mm
